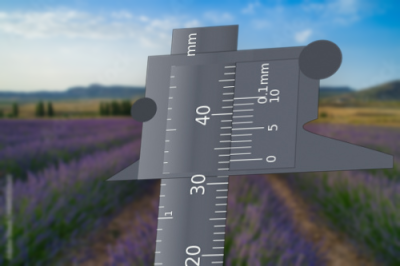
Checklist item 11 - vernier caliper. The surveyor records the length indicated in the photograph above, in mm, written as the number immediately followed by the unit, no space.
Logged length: 33.2mm
